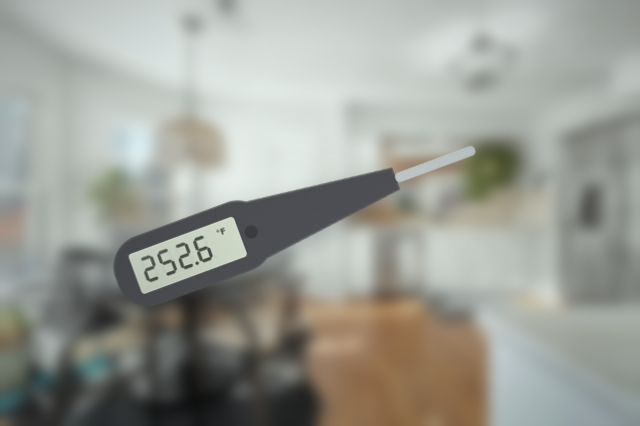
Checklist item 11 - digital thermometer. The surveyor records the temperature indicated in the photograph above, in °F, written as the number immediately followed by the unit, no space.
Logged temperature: 252.6°F
